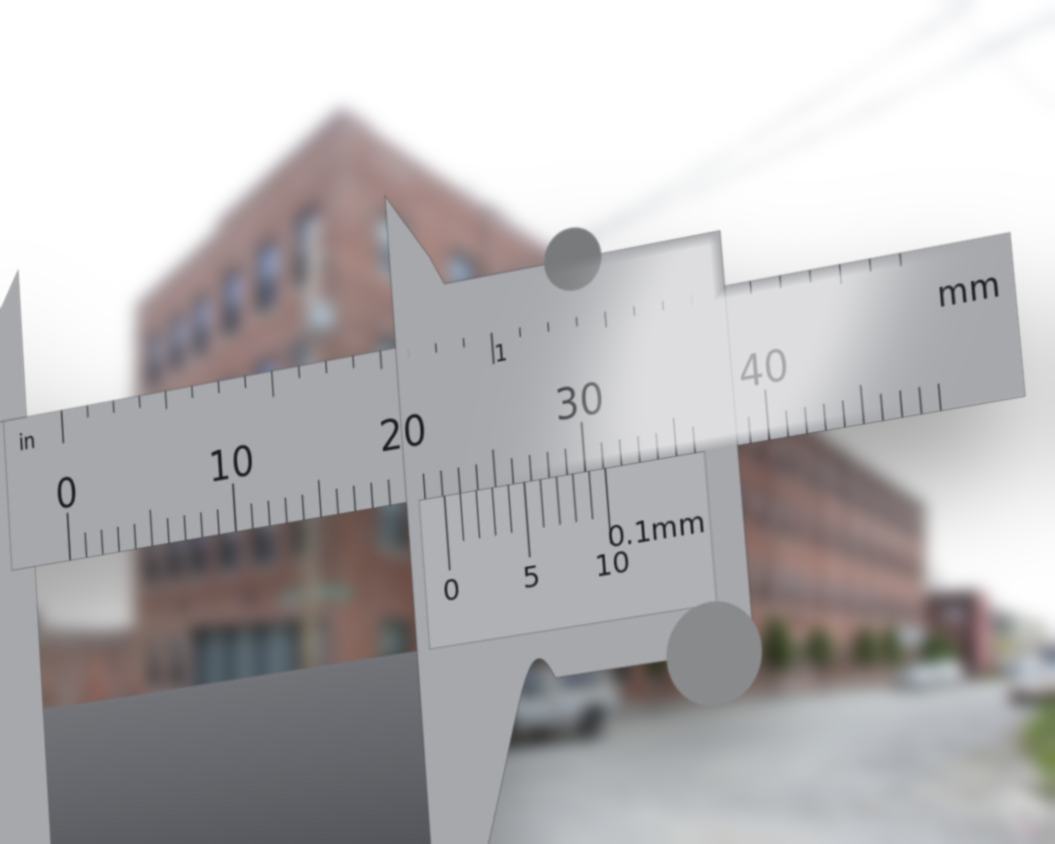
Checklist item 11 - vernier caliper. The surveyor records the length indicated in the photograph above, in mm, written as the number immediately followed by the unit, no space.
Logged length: 22.1mm
